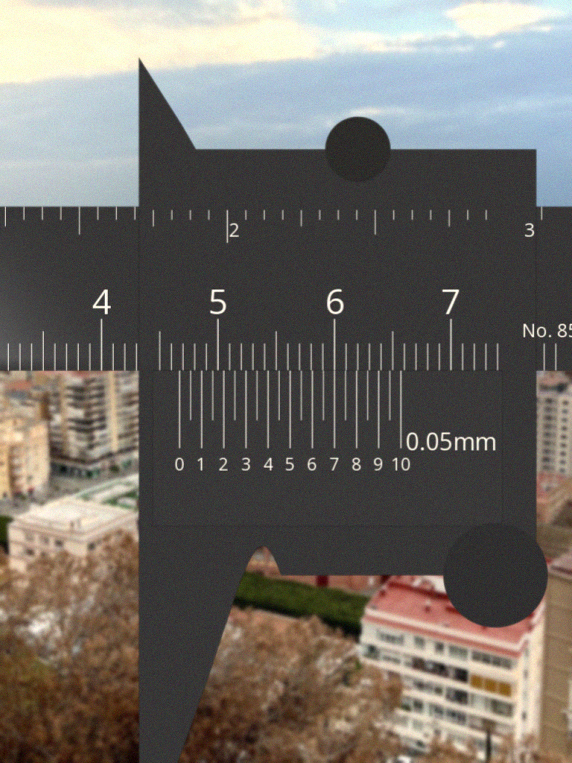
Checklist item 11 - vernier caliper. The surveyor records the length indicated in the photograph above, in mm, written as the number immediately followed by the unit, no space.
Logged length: 46.7mm
